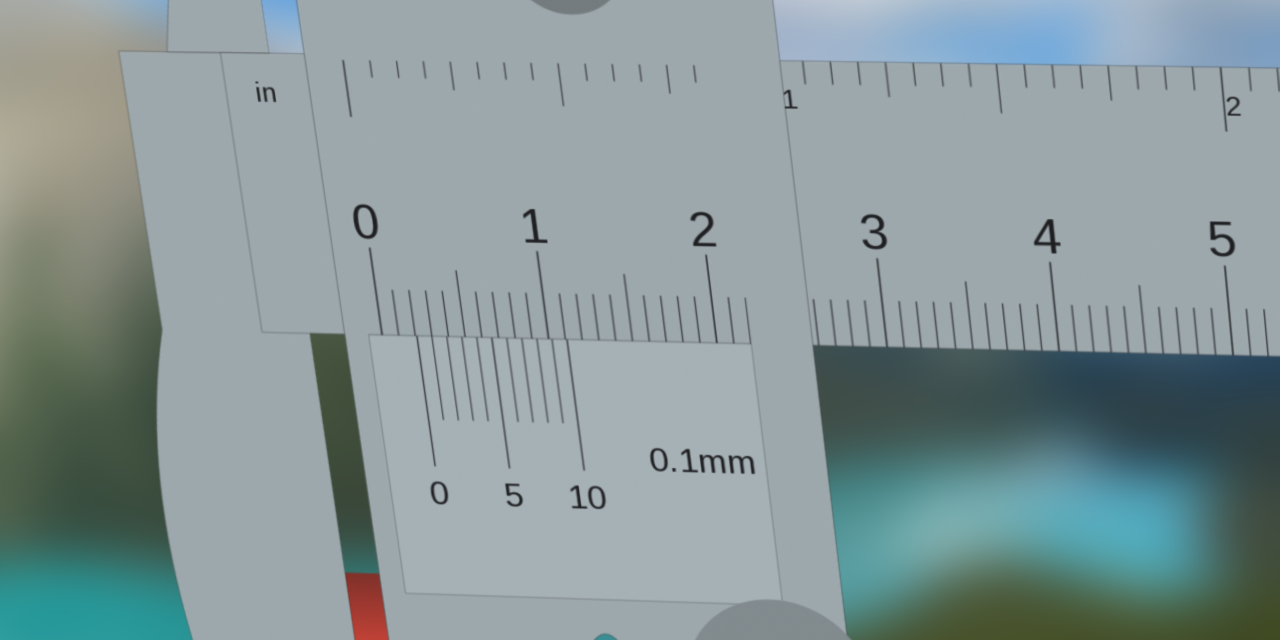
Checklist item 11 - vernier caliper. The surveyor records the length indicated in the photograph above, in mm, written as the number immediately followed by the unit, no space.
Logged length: 2.1mm
